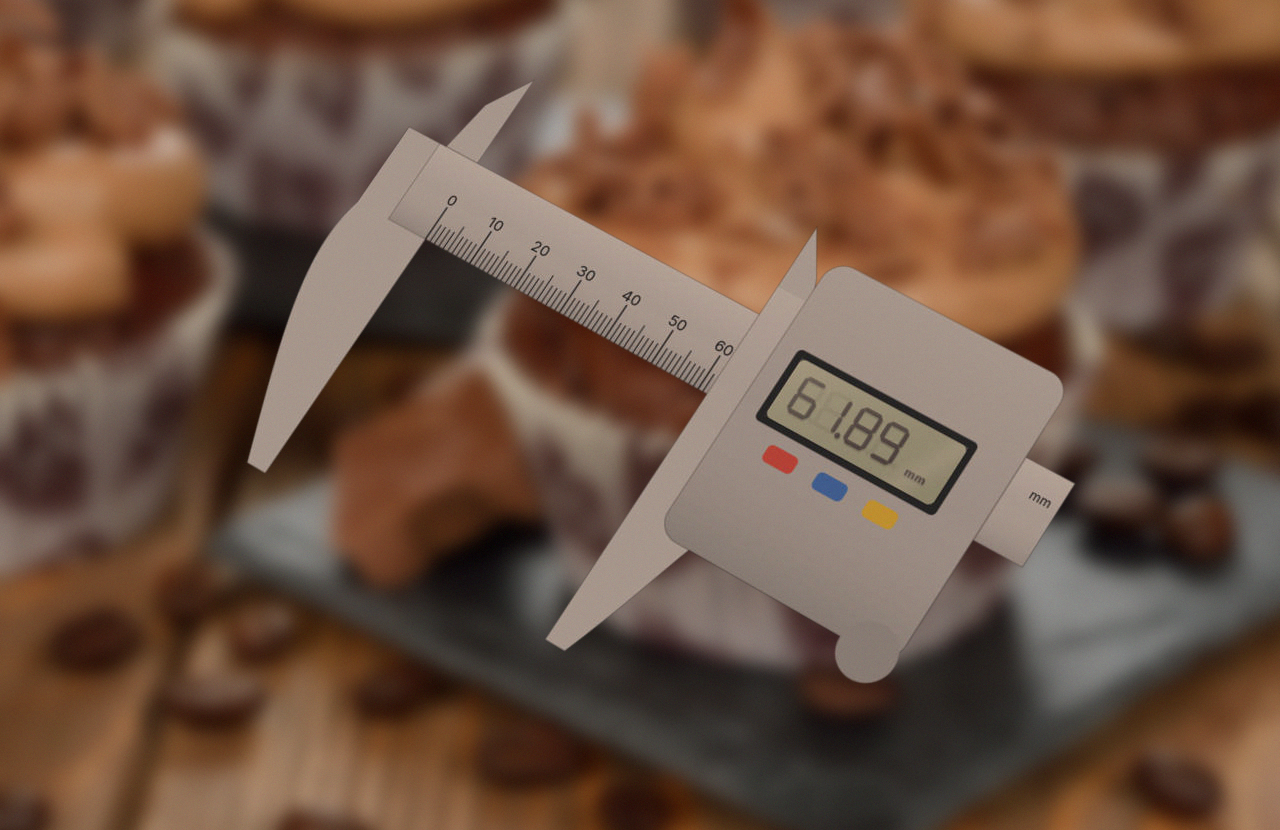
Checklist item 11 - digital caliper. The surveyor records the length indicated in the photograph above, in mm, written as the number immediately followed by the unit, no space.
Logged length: 61.89mm
